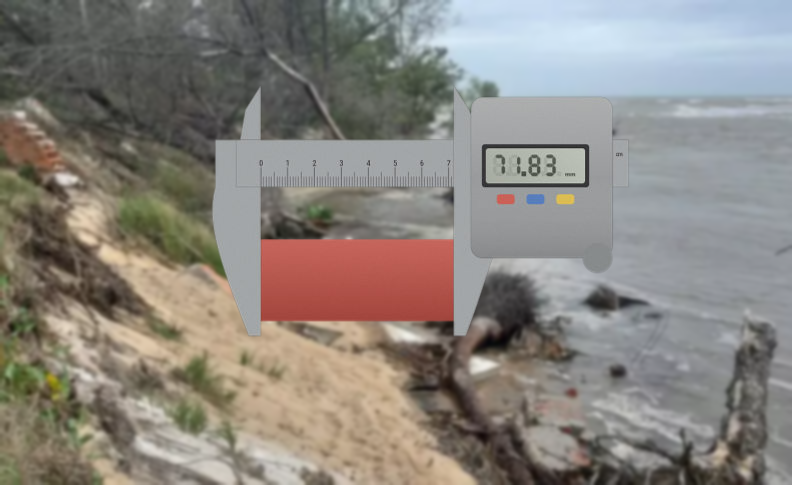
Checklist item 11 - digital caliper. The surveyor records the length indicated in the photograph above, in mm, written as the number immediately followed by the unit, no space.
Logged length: 71.83mm
